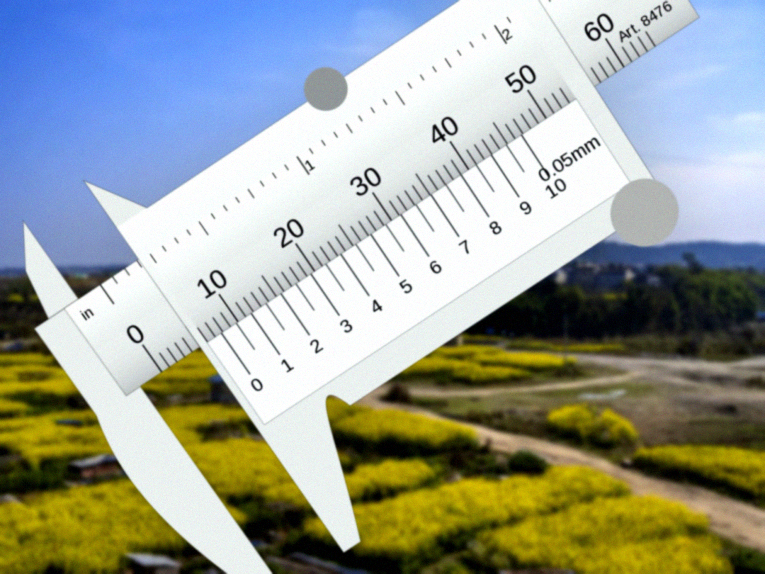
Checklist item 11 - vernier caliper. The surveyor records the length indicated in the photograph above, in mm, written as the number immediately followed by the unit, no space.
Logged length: 7.8mm
